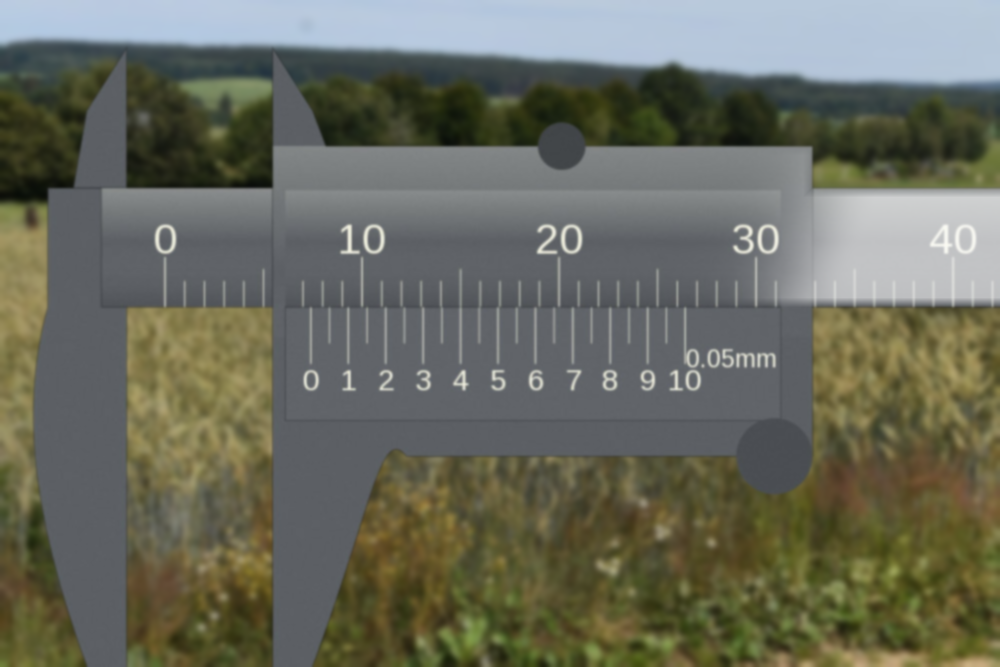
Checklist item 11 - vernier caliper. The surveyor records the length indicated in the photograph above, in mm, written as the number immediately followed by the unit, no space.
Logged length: 7.4mm
